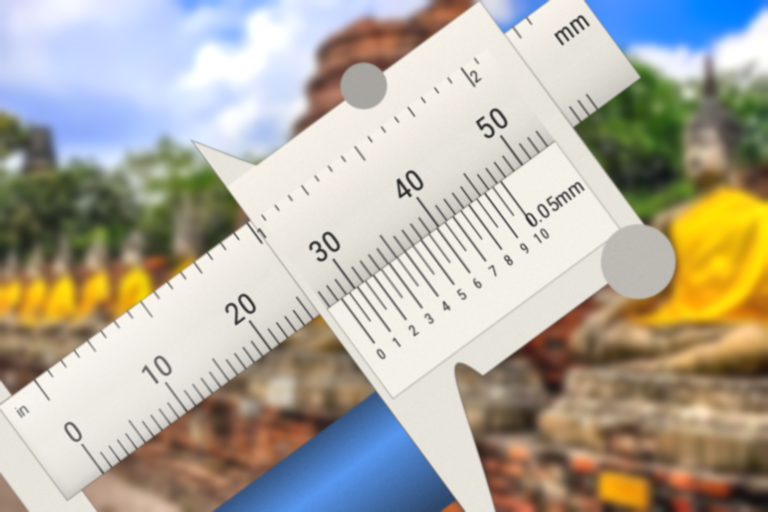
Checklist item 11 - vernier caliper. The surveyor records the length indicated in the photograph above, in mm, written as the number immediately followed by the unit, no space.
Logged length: 28.4mm
